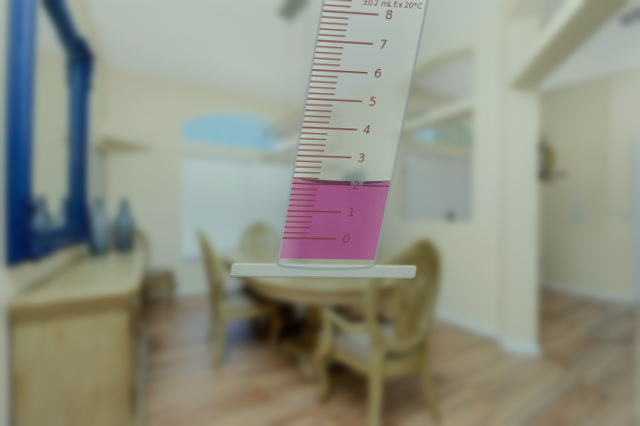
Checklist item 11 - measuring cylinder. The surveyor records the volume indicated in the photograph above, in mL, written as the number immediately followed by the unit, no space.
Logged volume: 2mL
